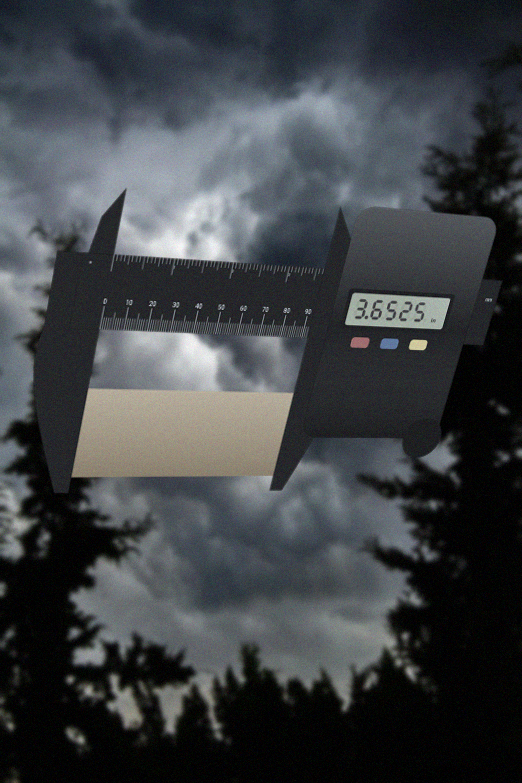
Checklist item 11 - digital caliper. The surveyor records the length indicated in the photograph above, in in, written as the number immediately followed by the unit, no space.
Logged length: 3.6525in
